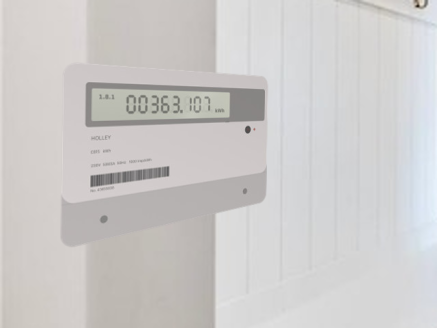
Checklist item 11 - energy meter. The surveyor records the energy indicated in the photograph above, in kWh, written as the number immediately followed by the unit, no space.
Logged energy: 363.107kWh
